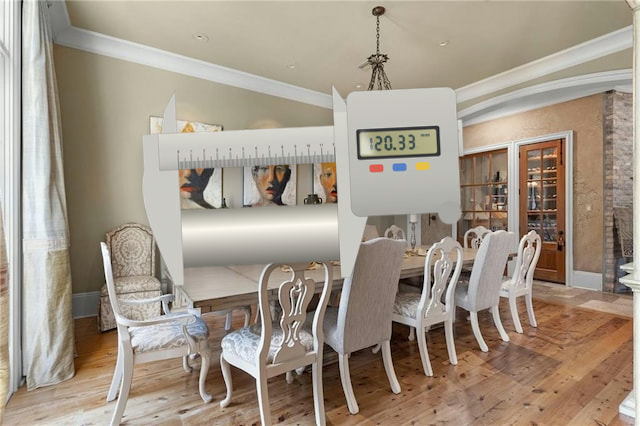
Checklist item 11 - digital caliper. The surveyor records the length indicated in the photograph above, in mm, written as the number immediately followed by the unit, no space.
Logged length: 120.33mm
